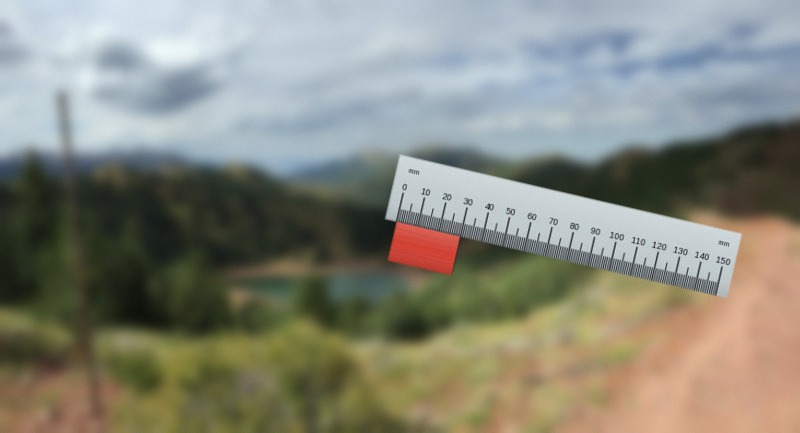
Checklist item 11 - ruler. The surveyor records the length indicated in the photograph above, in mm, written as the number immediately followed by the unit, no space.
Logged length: 30mm
